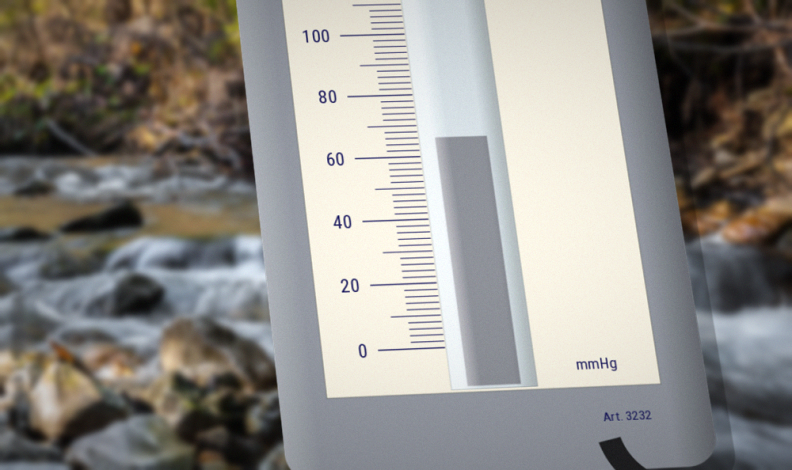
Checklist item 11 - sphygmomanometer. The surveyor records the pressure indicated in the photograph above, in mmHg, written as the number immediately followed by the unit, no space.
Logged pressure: 66mmHg
